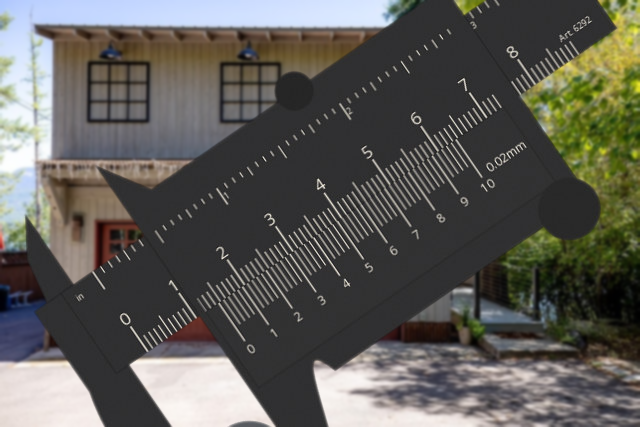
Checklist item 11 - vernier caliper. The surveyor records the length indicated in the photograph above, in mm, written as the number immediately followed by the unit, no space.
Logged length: 14.6mm
